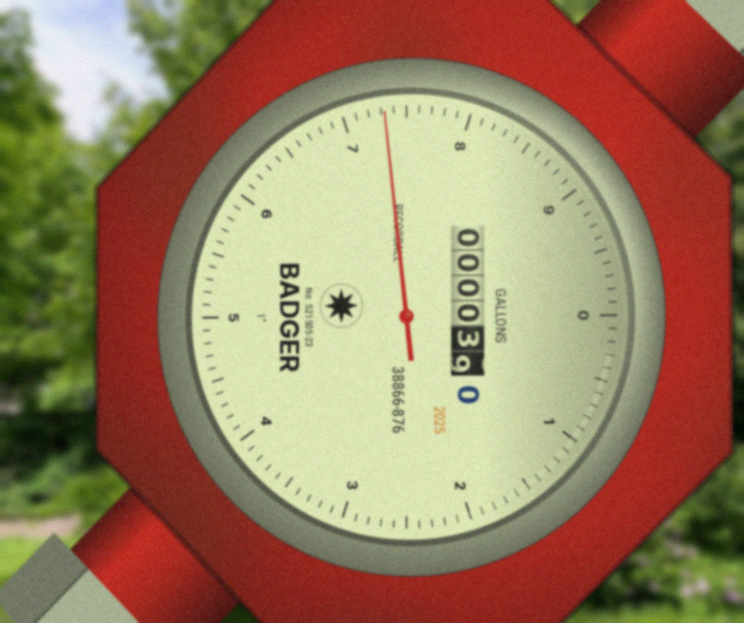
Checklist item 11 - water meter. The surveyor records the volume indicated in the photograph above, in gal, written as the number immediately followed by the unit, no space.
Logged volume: 387.3gal
